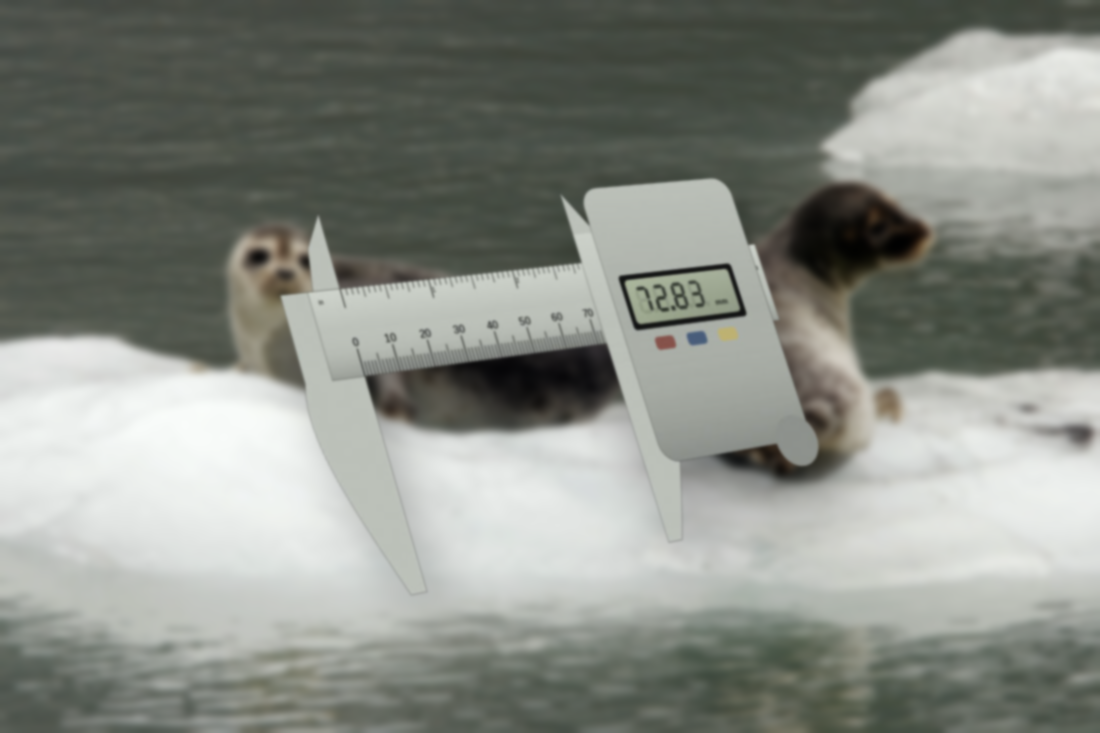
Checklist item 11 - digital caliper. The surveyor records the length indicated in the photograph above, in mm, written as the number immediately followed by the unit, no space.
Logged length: 72.83mm
